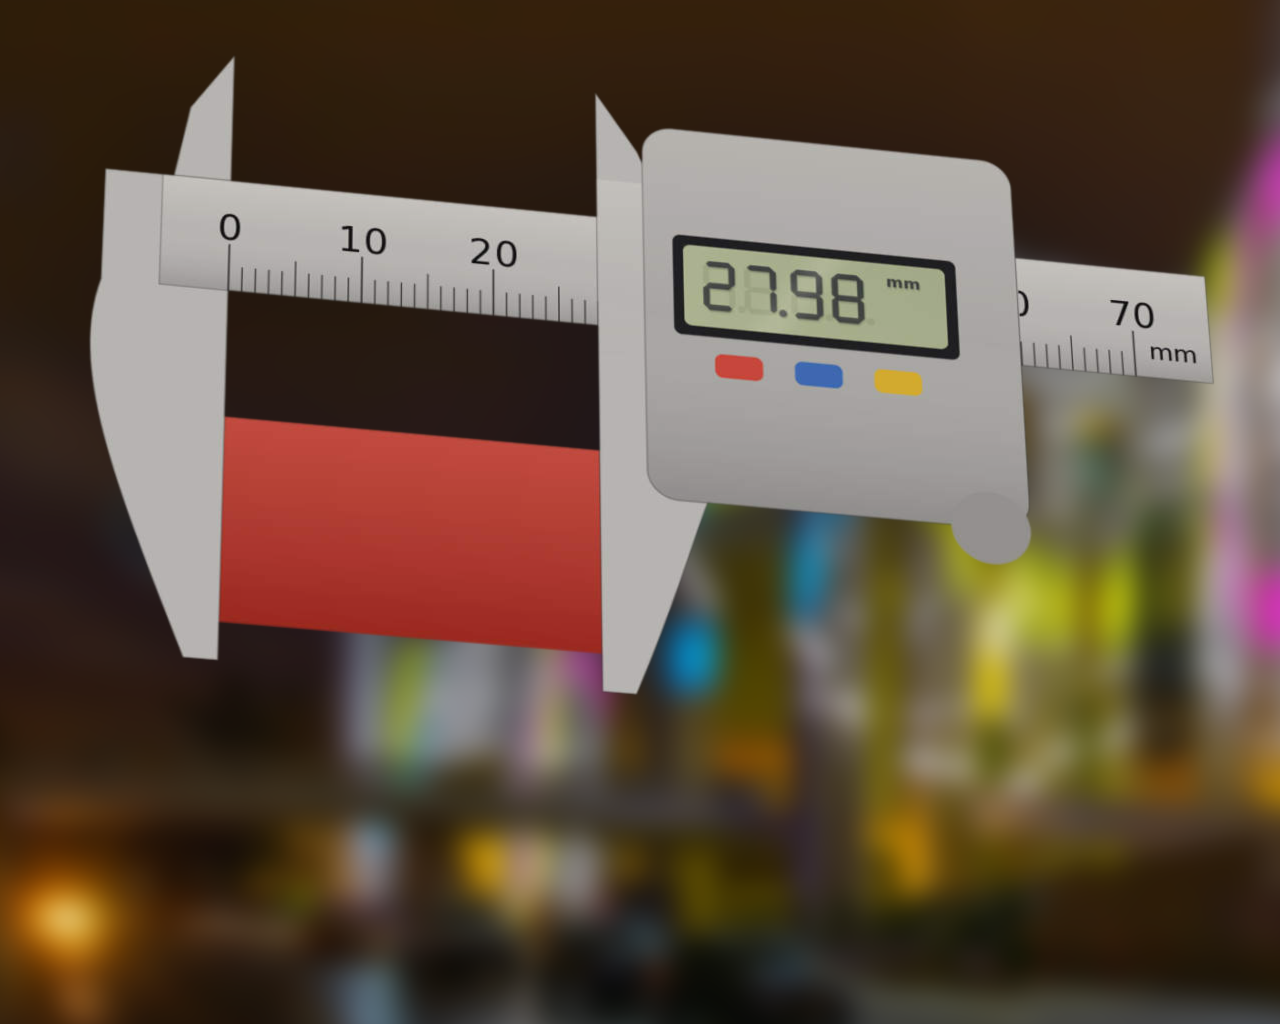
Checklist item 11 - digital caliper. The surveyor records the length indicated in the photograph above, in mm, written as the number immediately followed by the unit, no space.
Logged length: 27.98mm
